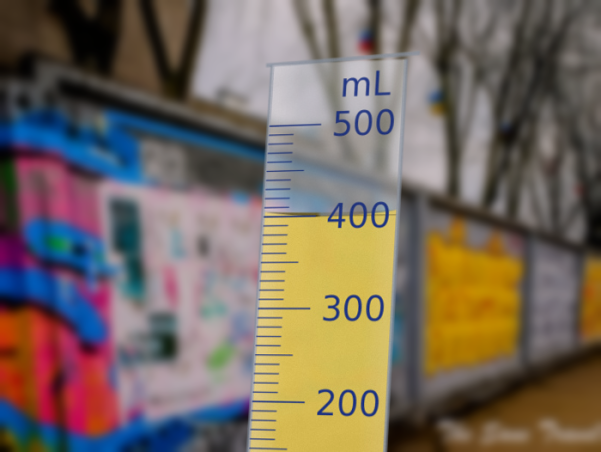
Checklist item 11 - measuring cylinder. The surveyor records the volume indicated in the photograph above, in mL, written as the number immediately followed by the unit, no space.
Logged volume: 400mL
